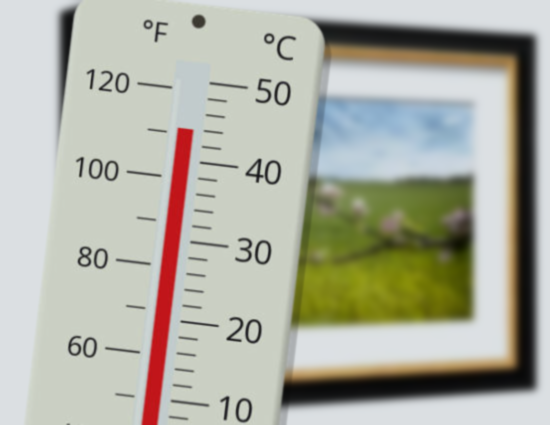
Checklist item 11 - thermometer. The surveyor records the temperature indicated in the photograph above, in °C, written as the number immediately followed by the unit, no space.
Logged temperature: 44°C
